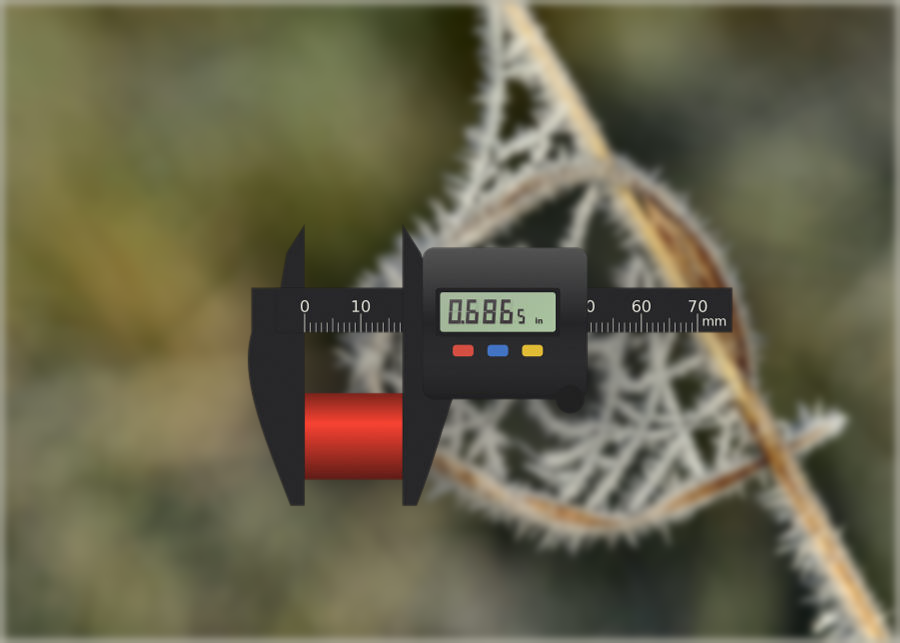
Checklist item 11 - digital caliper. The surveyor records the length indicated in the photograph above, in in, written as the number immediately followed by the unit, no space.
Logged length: 0.6865in
